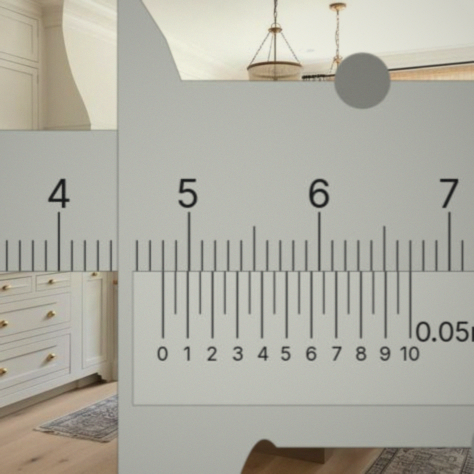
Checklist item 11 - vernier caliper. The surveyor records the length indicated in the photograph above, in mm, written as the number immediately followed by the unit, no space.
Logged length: 48.0mm
